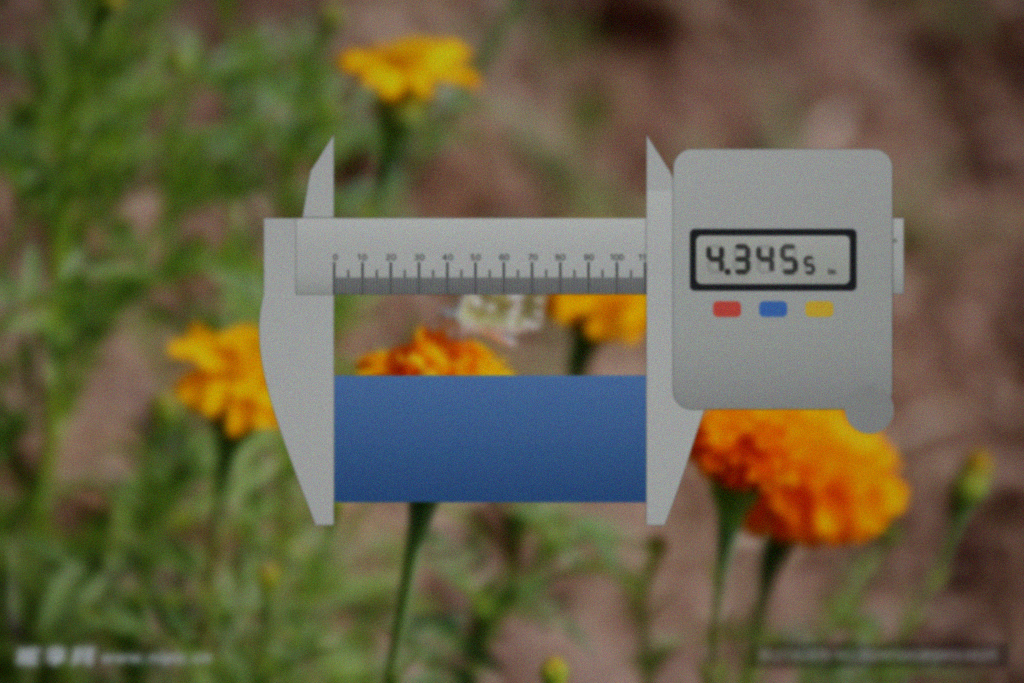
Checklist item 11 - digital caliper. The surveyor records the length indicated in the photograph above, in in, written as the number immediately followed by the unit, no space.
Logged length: 4.3455in
